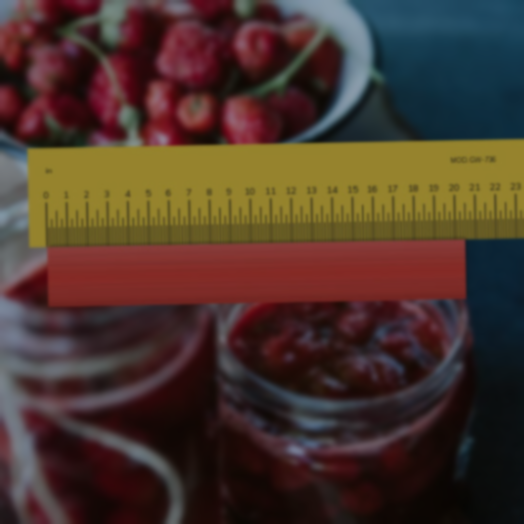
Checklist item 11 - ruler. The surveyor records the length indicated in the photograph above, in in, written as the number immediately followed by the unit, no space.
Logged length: 20.5in
